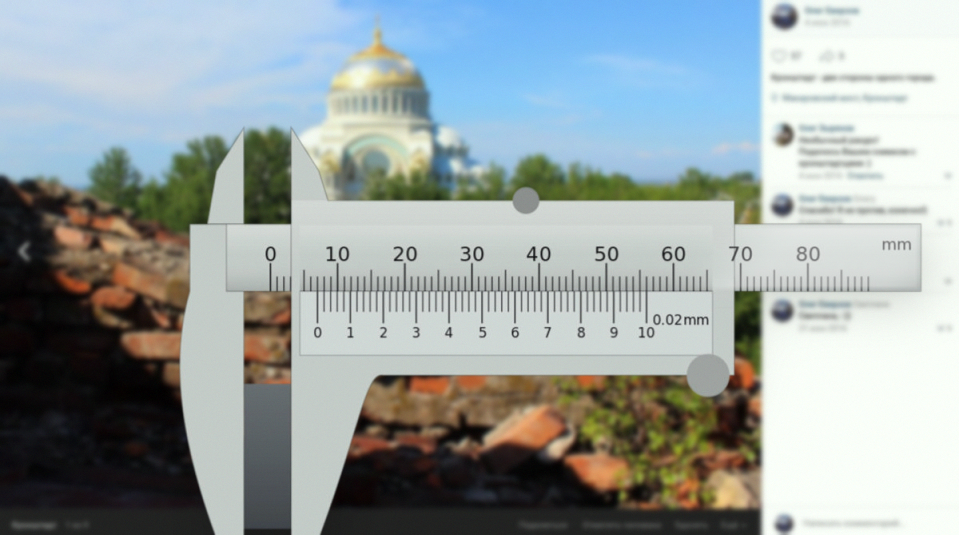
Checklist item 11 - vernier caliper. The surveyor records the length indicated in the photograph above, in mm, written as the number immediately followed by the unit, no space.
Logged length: 7.0mm
